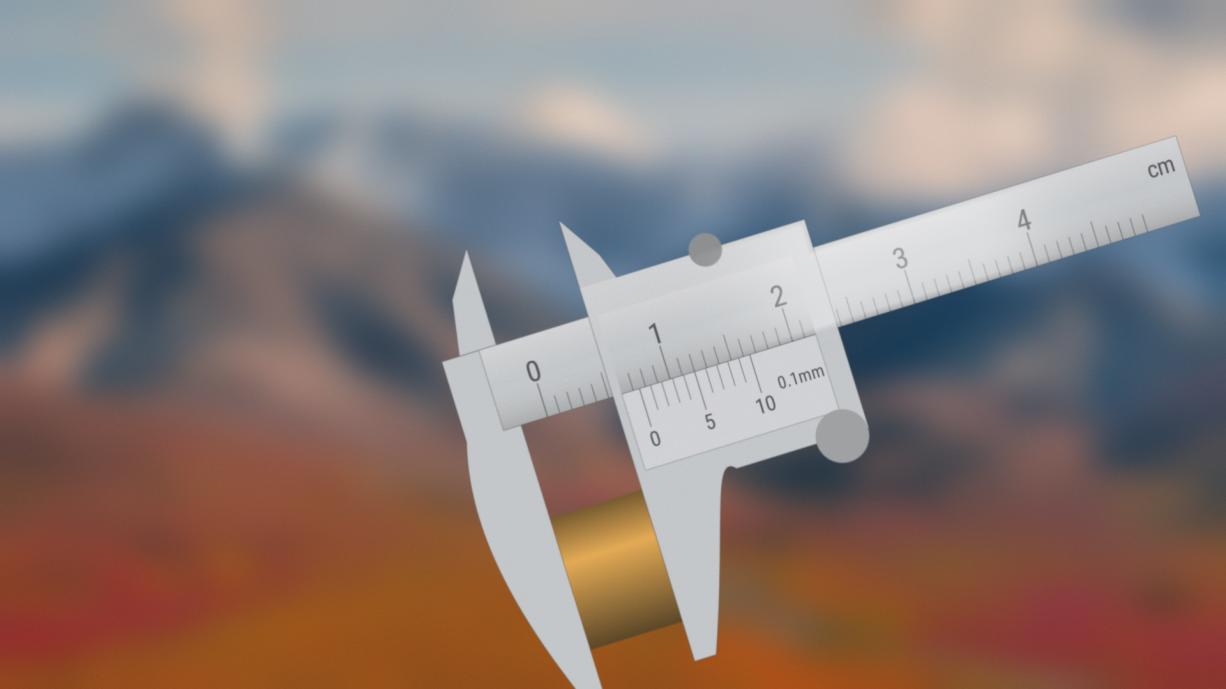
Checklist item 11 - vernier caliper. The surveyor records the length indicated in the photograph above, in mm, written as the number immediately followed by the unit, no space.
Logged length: 7.5mm
